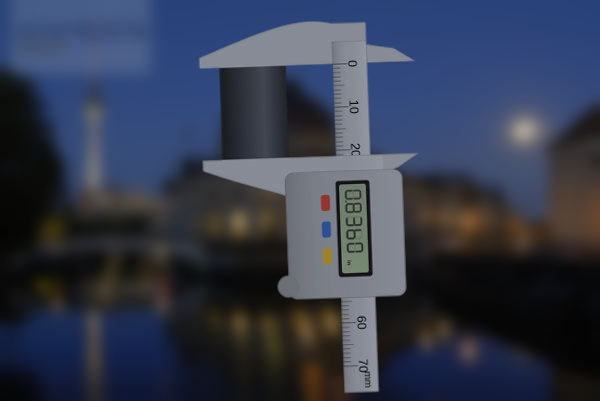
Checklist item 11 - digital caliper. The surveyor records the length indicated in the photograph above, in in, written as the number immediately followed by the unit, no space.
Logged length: 0.8360in
